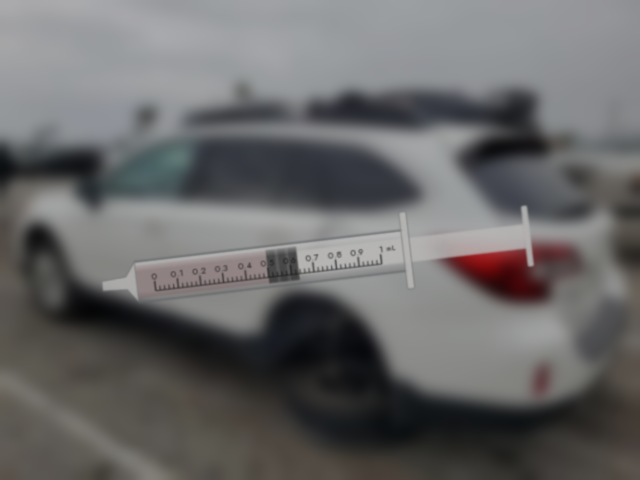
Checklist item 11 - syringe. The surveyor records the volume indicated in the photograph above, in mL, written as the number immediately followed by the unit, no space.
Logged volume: 0.5mL
